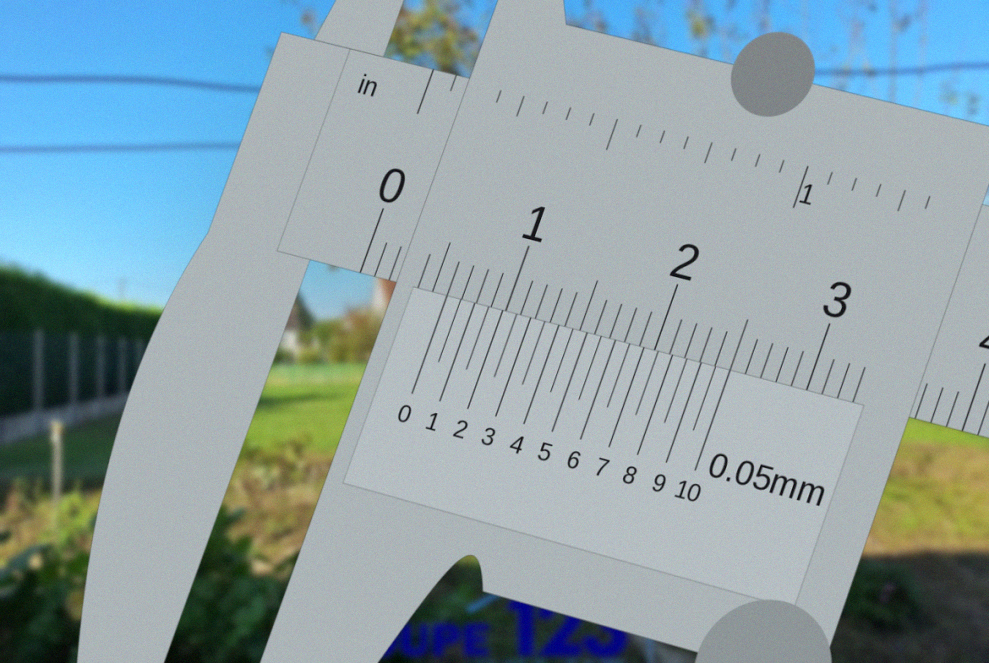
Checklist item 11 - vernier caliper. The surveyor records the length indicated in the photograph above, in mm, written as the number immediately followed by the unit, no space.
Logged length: 6.0mm
